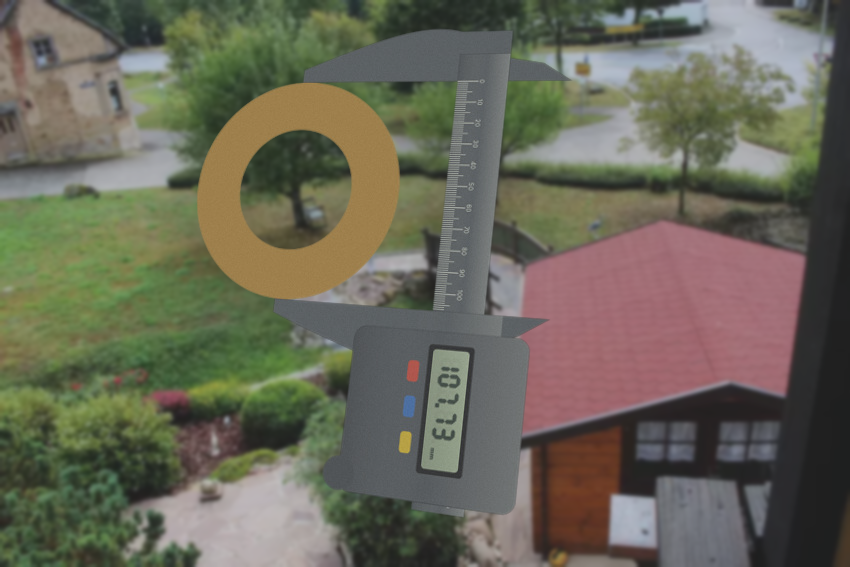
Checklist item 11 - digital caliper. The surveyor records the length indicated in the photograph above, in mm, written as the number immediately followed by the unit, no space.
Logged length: 107.73mm
